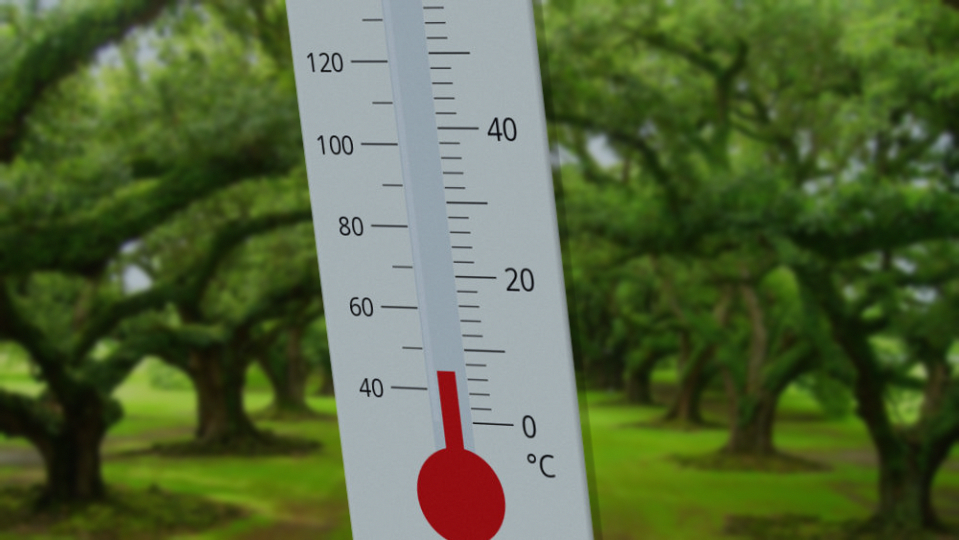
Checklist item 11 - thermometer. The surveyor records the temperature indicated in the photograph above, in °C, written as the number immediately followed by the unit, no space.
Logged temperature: 7°C
